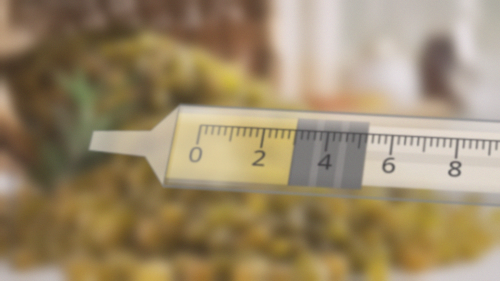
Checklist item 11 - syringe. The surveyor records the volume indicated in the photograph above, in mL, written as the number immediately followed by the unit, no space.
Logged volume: 3mL
